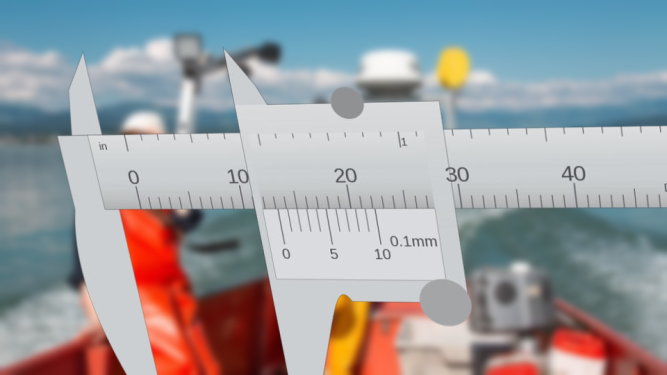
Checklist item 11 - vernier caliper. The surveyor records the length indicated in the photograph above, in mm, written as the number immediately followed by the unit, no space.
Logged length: 13.2mm
